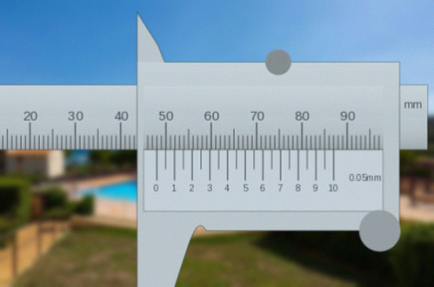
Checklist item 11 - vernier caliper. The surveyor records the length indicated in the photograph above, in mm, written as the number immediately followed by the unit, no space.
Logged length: 48.0mm
